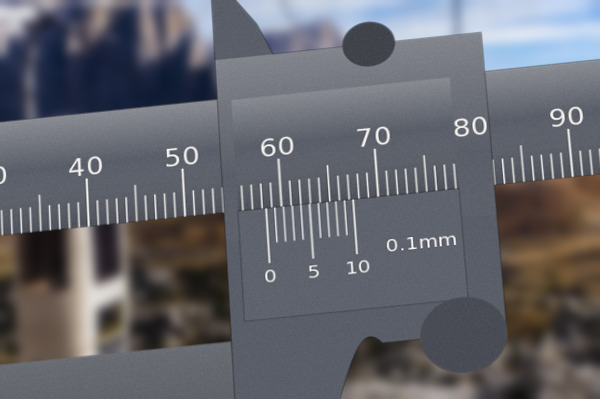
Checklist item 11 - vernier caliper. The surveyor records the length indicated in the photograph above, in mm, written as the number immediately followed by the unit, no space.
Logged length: 58.4mm
